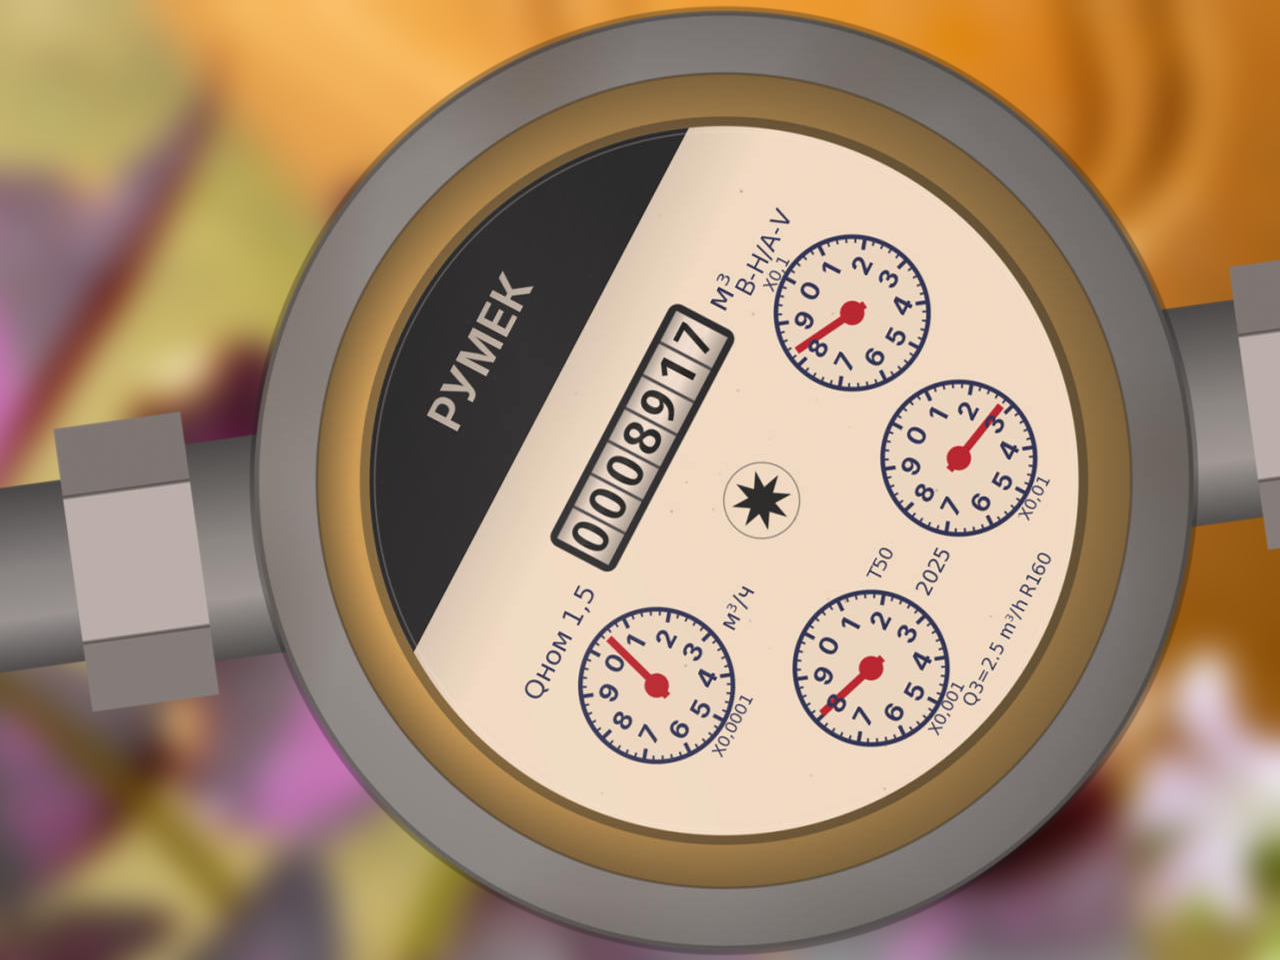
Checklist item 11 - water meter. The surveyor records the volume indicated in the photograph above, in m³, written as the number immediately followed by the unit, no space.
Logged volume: 8917.8280m³
